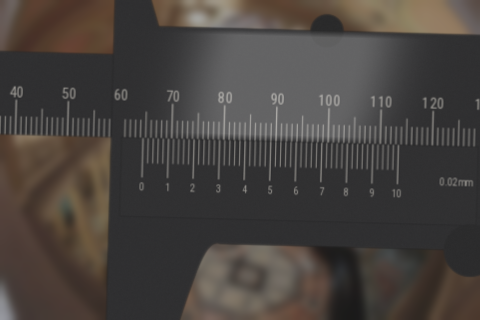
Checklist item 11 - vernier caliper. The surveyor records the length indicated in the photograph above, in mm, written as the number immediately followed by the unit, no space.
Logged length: 64.5mm
